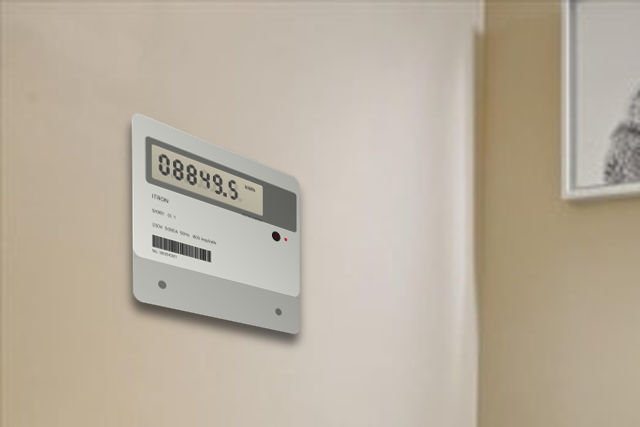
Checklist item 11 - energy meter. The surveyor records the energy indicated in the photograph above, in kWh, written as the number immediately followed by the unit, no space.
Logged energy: 8849.5kWh
